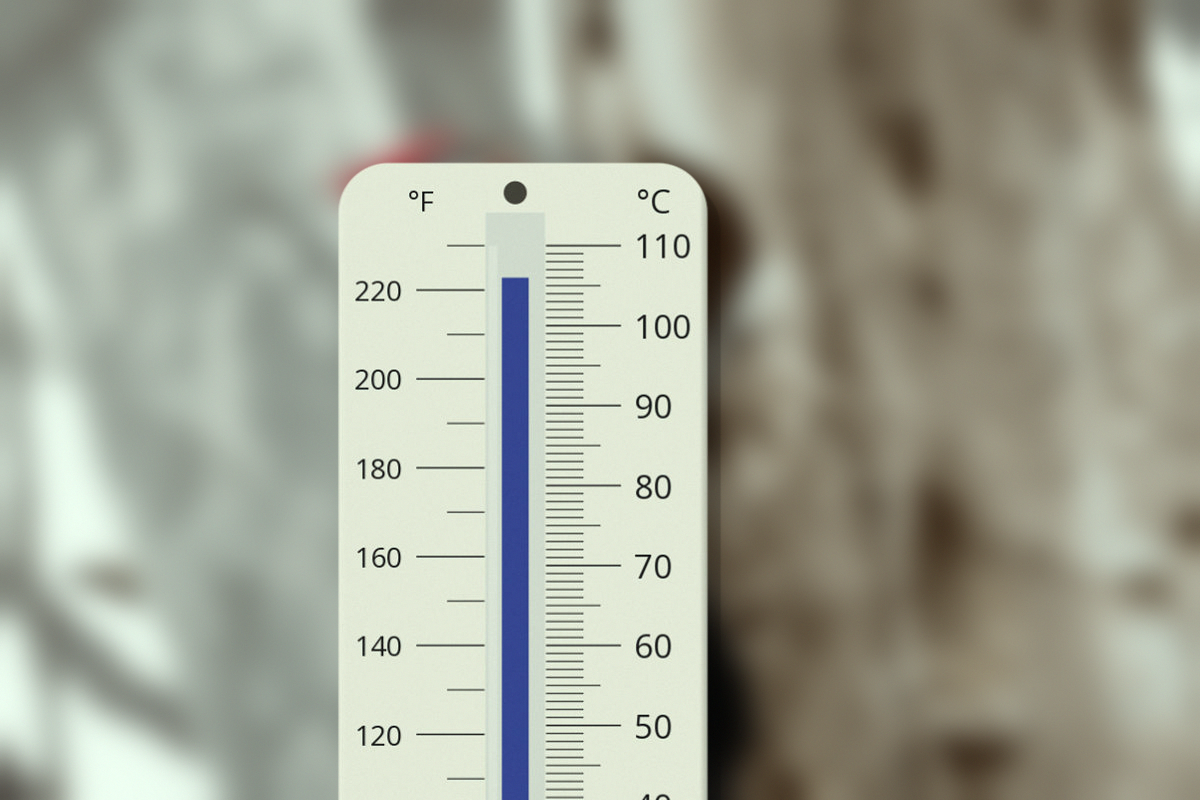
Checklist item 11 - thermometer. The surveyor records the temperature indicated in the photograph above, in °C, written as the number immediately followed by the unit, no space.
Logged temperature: 106°C
